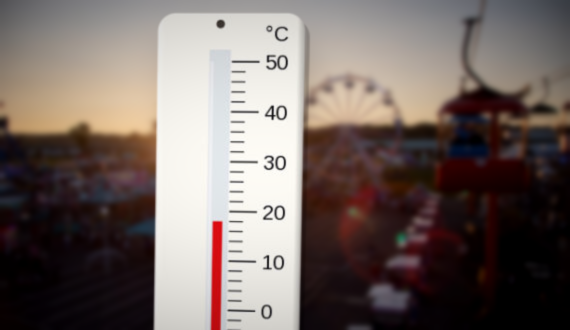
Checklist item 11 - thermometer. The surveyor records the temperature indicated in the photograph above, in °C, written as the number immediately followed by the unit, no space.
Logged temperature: 18°C
